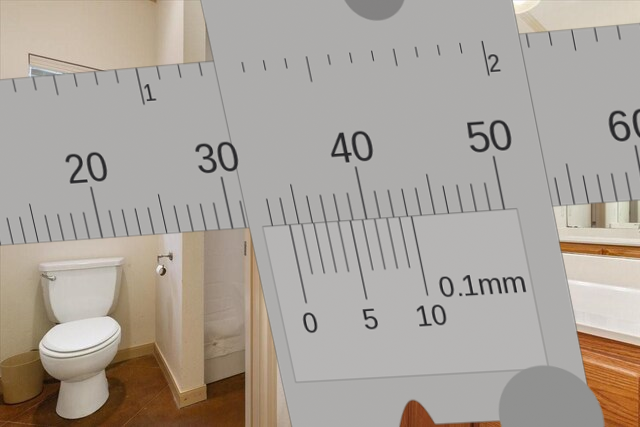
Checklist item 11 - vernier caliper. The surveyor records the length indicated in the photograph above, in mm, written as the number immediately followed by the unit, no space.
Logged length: 34.3mm
